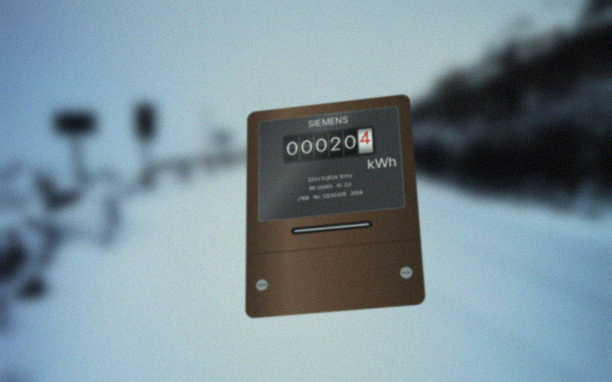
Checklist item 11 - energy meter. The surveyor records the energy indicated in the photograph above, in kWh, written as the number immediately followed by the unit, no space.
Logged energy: 20.4kWh
